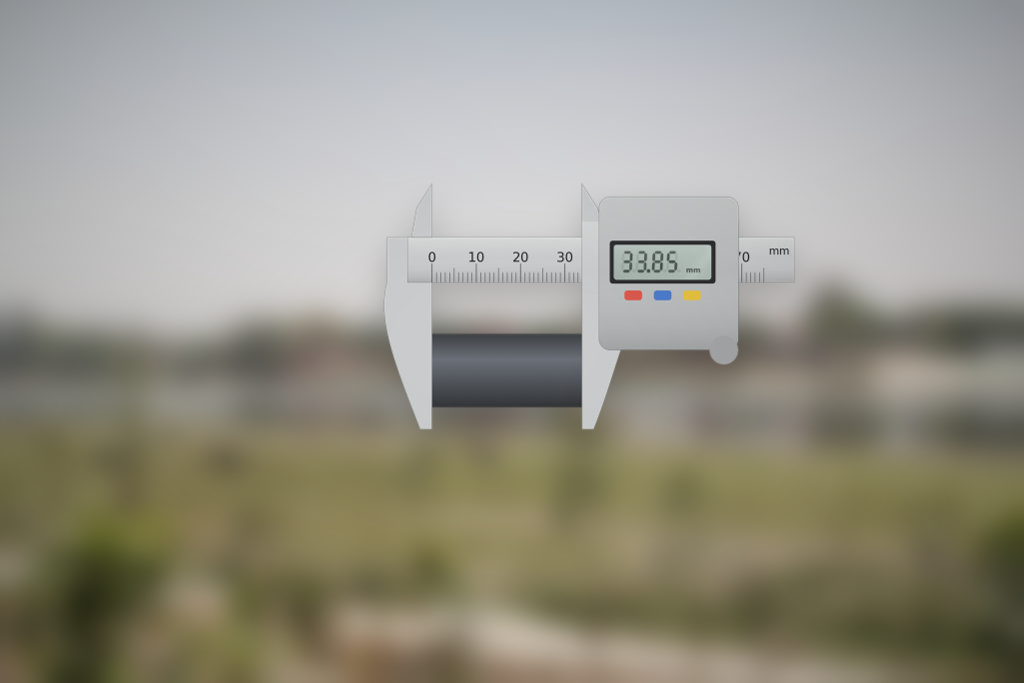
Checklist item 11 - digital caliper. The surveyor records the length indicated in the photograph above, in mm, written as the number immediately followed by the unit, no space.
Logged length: 33.85mm
